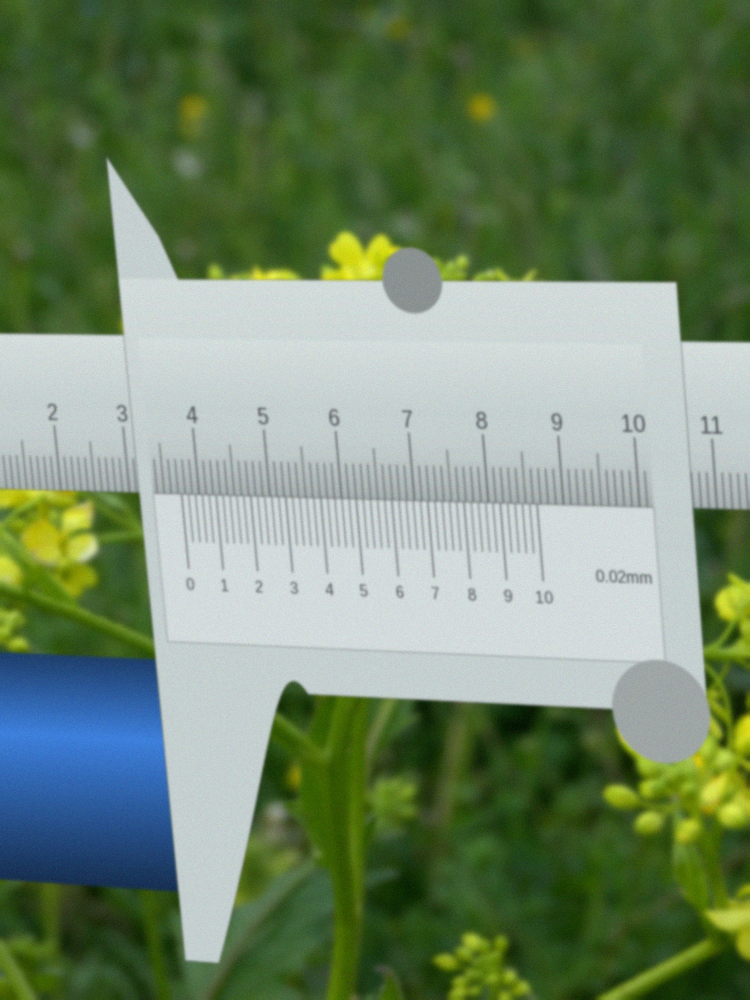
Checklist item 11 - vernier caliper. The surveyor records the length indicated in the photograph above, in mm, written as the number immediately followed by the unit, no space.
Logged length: 37.5mm
